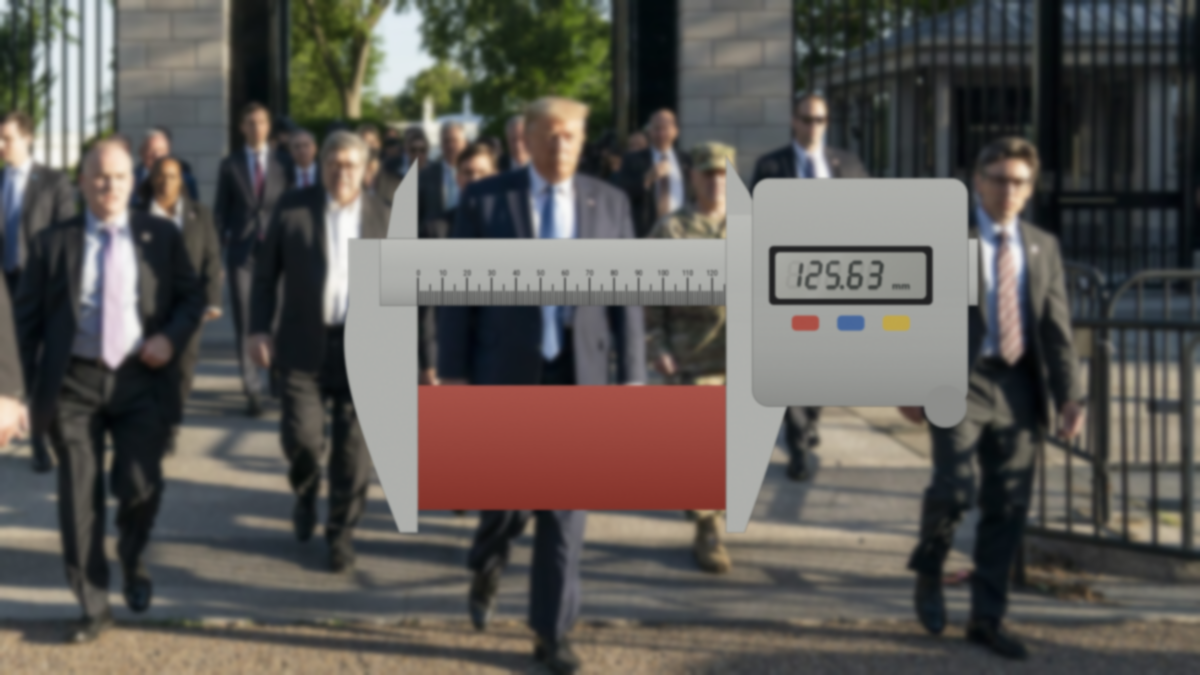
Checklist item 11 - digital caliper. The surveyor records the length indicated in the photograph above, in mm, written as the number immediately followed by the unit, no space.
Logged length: 125.63mm
